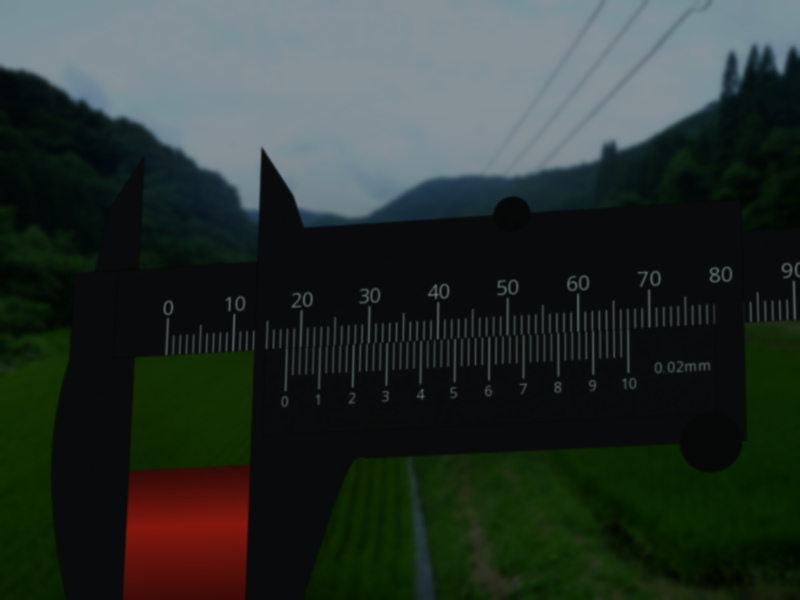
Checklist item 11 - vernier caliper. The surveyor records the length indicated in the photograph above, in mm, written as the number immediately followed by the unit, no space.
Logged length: 18.0mm
